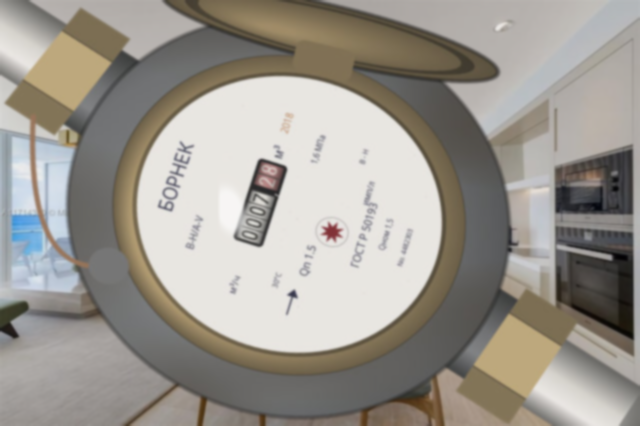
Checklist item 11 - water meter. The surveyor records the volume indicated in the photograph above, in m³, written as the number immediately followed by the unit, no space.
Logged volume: 7.28m³
